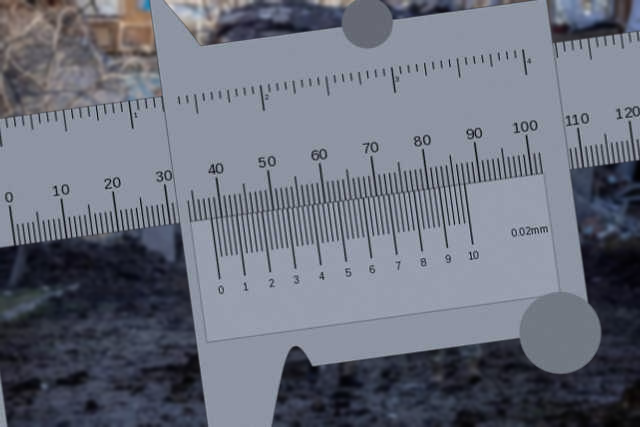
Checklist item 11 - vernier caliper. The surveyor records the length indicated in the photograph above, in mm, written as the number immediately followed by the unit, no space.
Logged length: 38.0mm
